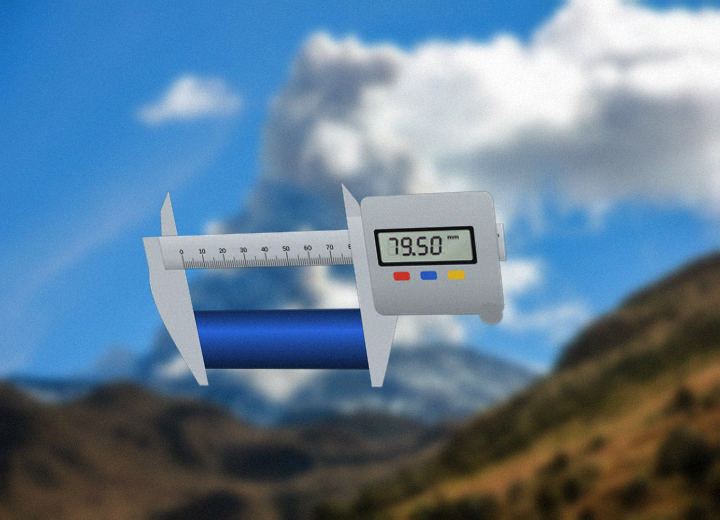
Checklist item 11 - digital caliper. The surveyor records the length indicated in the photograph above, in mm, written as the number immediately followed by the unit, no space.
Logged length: 79.50mm
